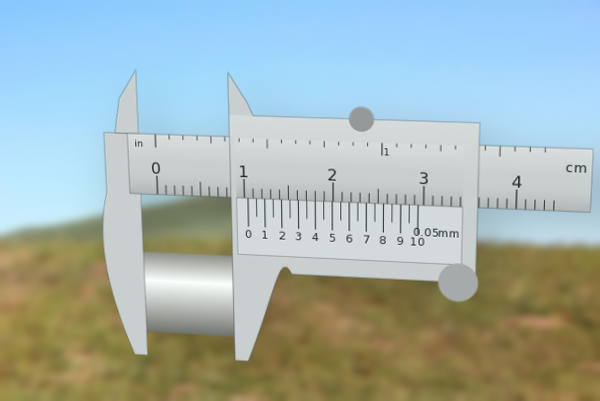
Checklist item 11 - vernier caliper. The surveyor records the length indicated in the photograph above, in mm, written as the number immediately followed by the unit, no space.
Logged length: 10.4mm
